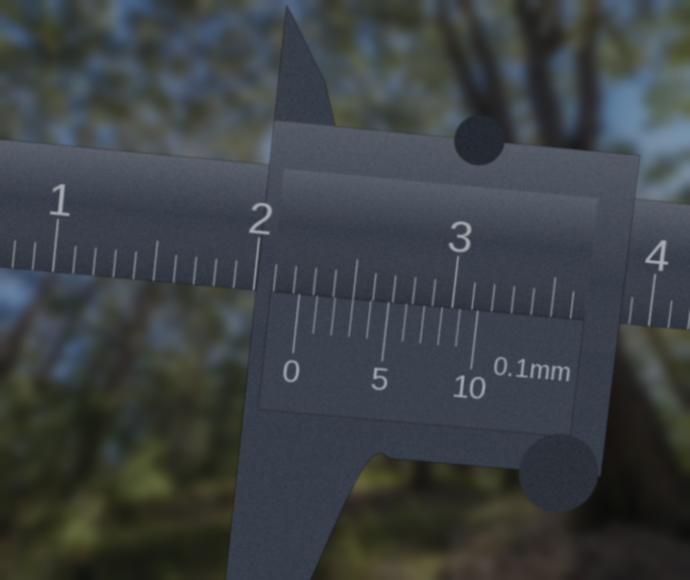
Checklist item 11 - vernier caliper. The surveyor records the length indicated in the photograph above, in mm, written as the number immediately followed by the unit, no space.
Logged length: 22.3mm
